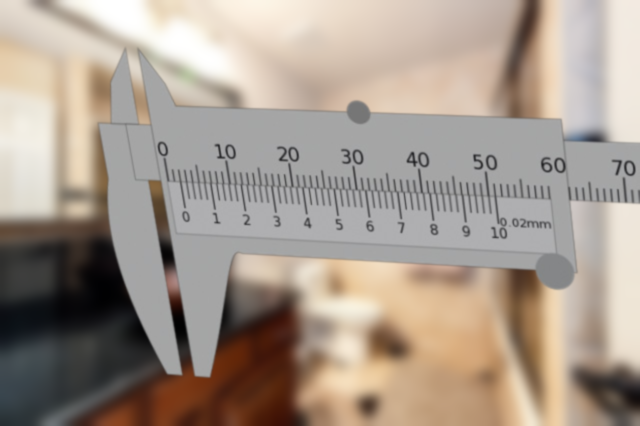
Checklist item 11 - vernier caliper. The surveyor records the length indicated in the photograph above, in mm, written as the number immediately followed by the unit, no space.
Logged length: 2.0mm
